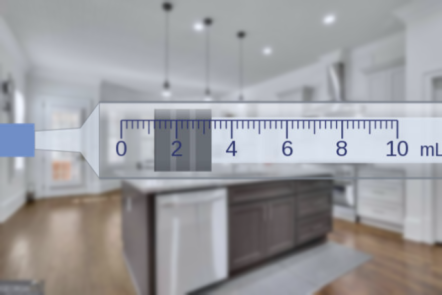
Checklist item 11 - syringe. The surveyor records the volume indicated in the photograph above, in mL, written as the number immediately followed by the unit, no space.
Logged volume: 1.2mL
